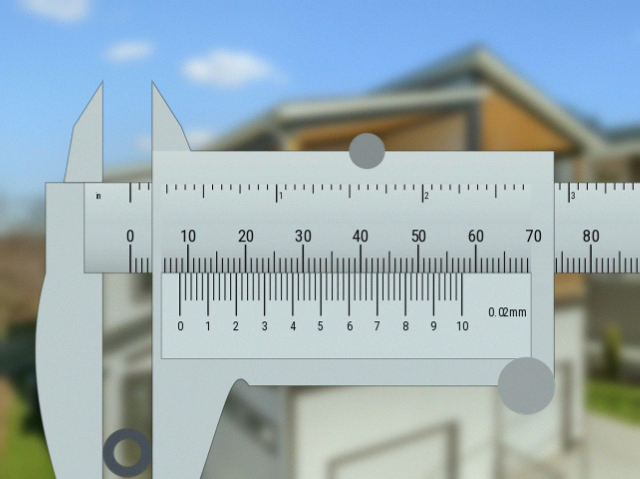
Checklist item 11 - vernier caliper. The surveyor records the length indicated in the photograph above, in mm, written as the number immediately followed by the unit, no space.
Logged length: 8.6mm
